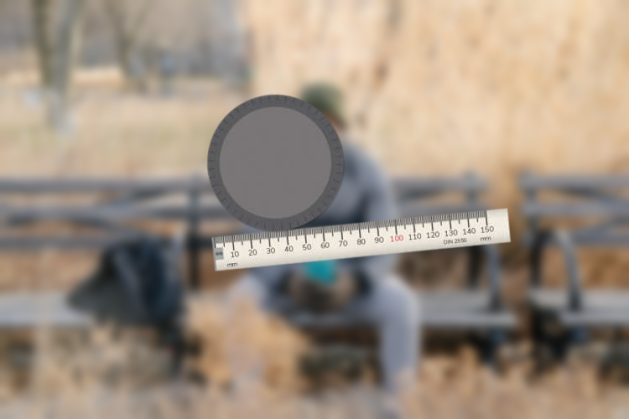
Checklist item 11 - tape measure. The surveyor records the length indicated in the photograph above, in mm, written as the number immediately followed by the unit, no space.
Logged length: 75mm
